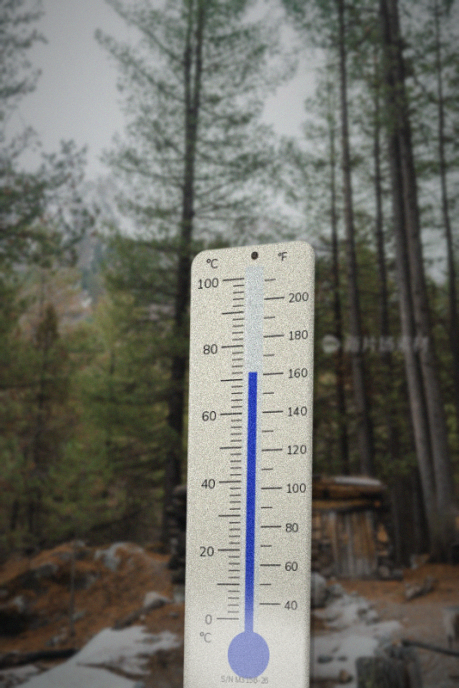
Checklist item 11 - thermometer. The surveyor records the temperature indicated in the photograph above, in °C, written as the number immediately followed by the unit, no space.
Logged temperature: 72°C
